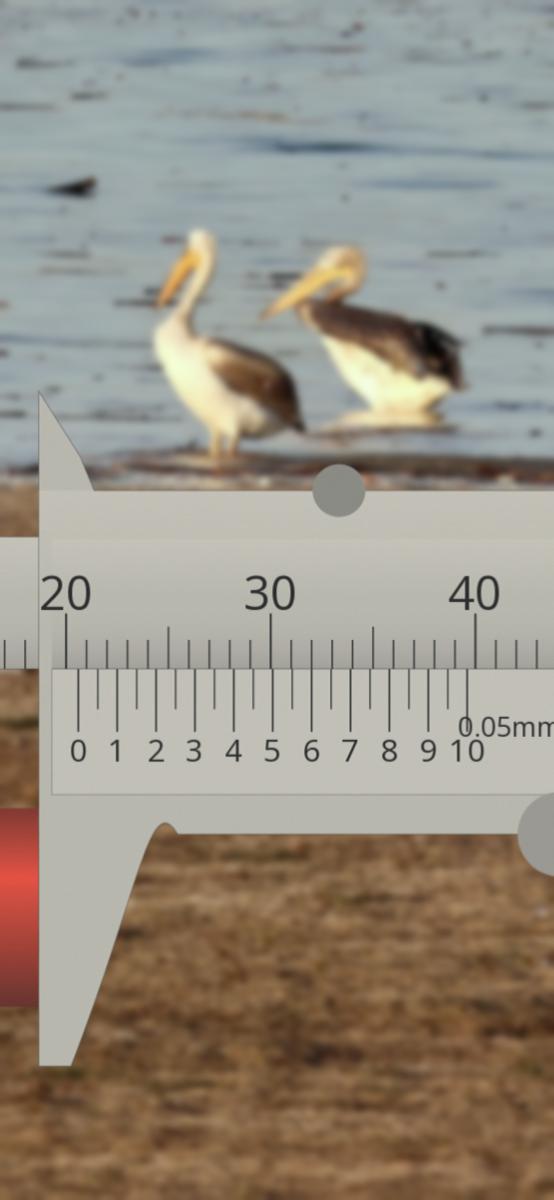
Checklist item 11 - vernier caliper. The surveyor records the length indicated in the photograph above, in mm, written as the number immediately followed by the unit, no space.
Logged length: 20.6mm
